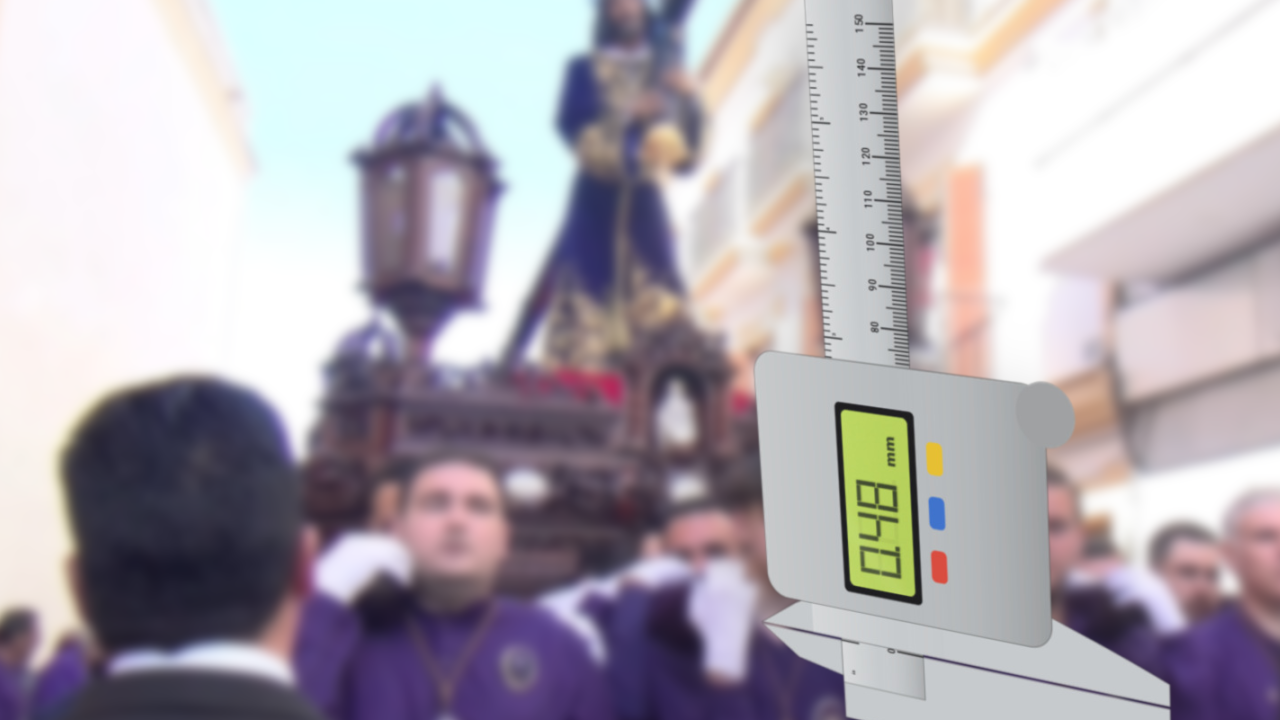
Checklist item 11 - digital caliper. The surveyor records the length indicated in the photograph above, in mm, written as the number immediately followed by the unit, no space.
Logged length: 0.48mm
